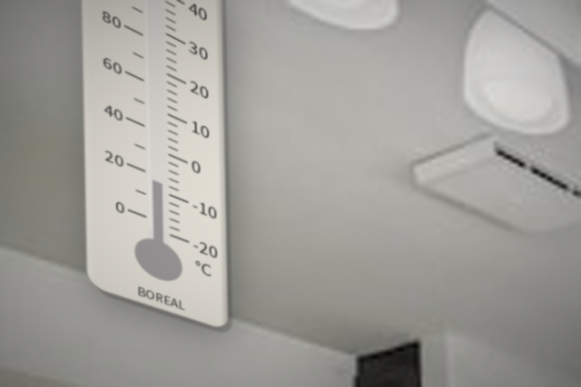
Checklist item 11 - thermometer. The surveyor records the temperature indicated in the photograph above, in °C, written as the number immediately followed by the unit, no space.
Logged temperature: -8°C
